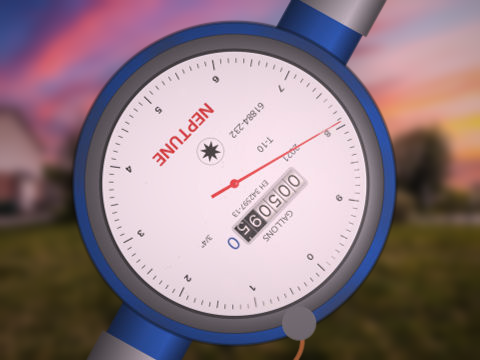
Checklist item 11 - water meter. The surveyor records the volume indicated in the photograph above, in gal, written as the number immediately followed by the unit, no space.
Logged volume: 50947.9gal
